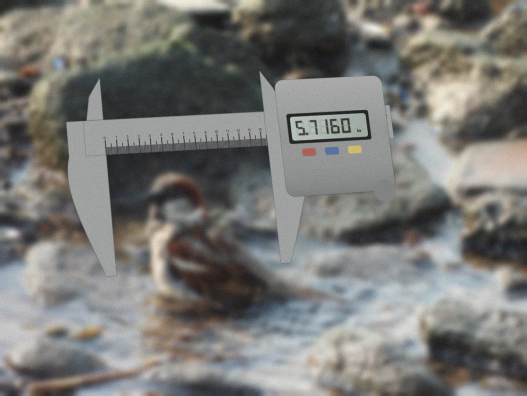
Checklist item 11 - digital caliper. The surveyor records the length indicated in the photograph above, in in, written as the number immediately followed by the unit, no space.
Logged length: 5.7160in
